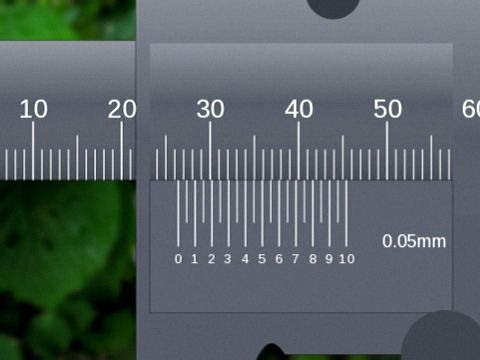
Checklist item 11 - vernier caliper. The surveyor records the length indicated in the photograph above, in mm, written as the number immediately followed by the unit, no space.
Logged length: 26.4mm
